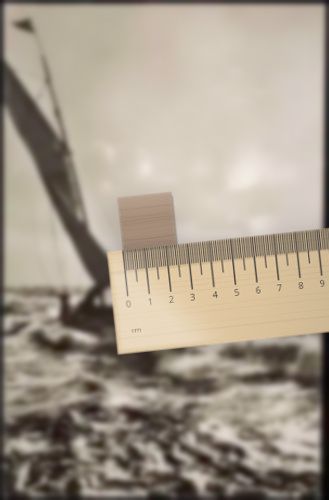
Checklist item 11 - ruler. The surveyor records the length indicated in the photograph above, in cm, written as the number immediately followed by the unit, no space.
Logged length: 2.5cm
